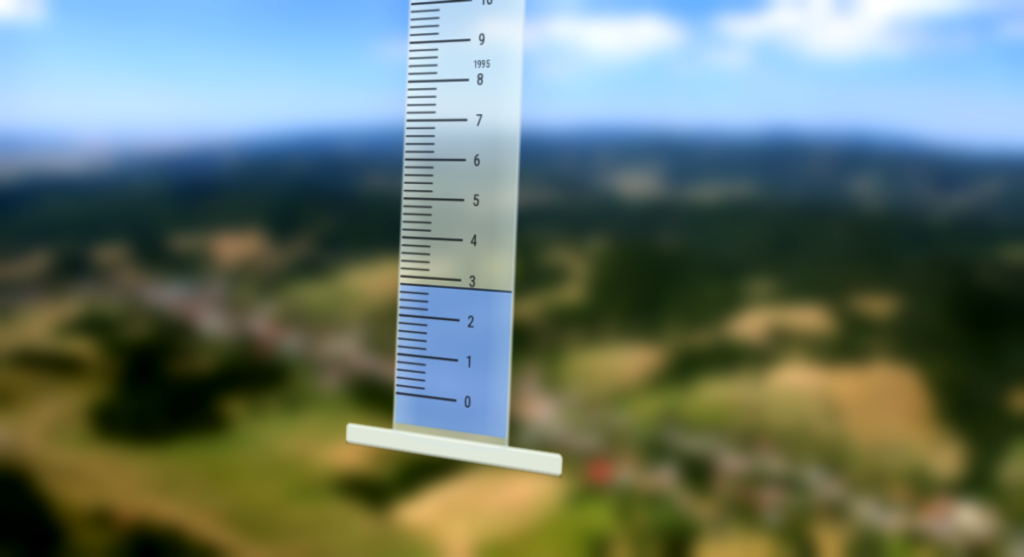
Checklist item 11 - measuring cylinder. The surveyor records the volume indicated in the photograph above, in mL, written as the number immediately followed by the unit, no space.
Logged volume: 2.8mL
